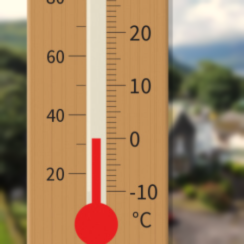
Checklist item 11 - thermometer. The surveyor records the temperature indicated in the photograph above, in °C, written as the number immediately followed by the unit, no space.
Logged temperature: 0°C
